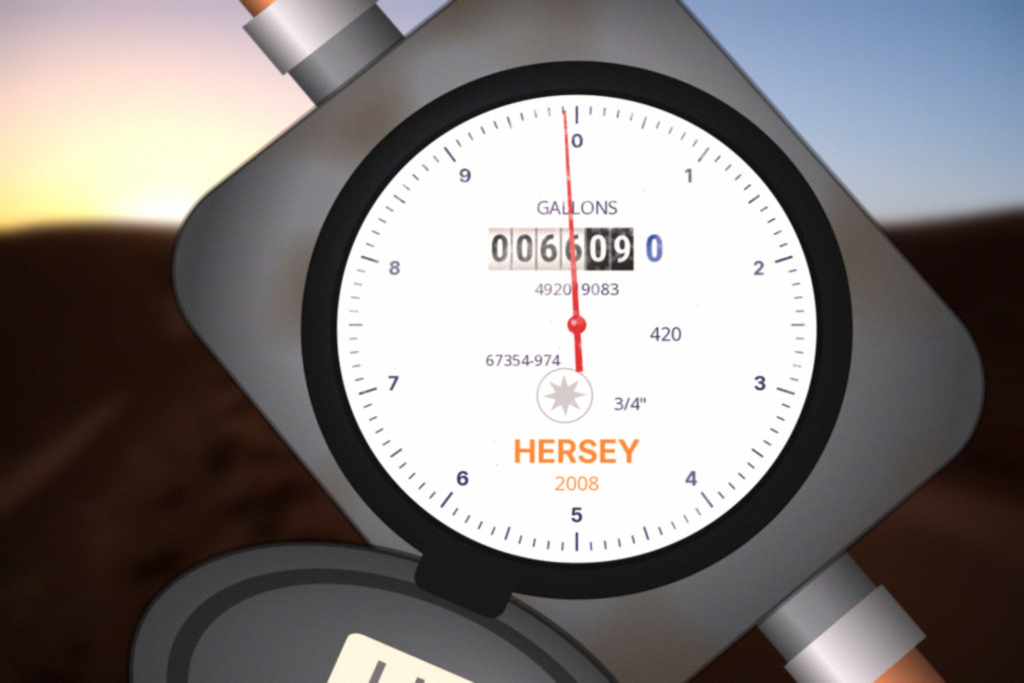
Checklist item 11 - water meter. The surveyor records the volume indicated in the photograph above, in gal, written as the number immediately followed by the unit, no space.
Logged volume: 66089.9gal
